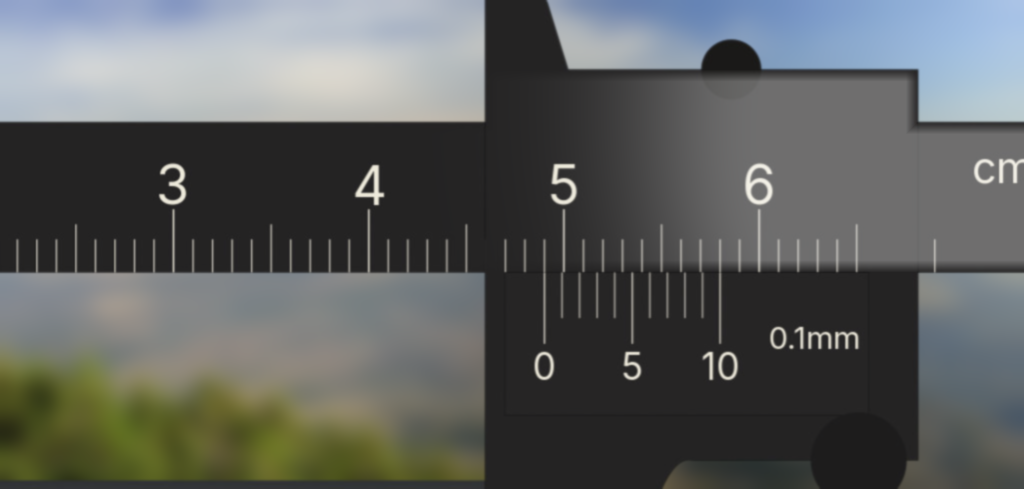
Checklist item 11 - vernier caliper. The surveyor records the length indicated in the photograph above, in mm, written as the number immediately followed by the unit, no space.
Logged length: 49.0mm
